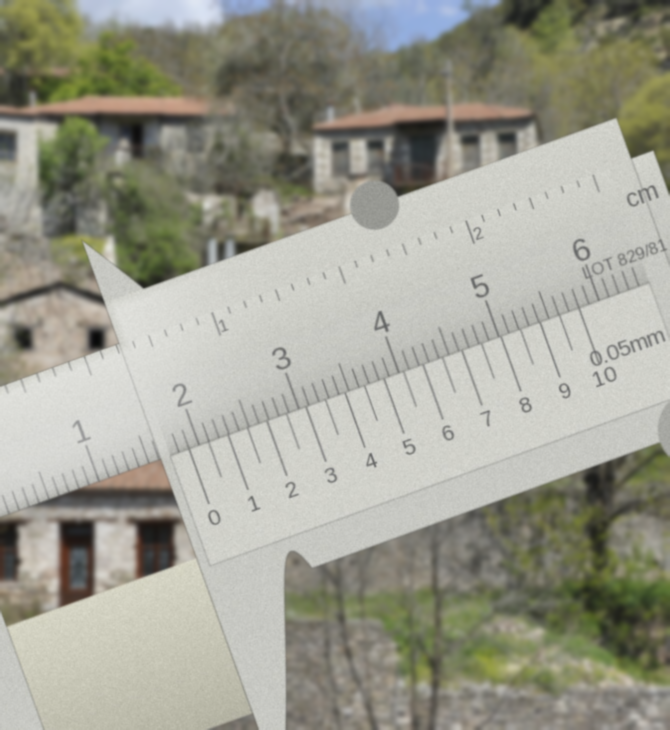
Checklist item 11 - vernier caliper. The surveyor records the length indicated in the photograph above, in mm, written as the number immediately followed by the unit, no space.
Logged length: 19.0mm
